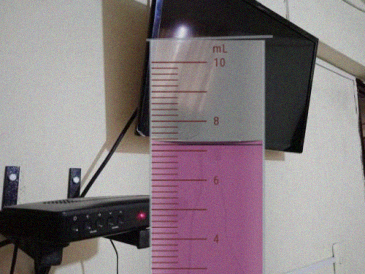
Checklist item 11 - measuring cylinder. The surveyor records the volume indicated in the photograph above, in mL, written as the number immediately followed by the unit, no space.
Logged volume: 7.2mL
